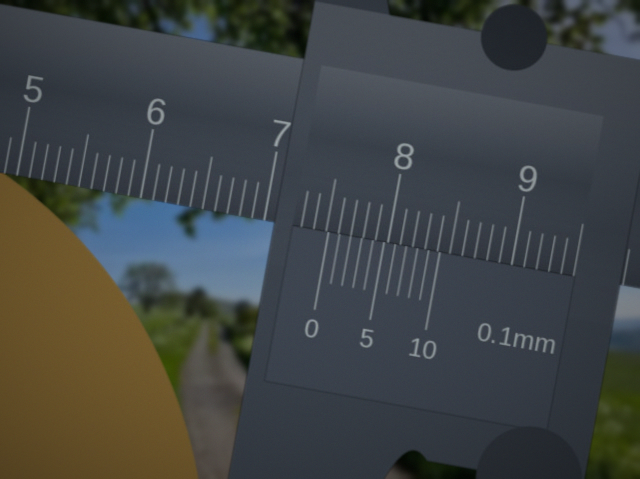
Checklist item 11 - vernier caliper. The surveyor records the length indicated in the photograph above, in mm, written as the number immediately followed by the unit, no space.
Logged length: 75.2mm
